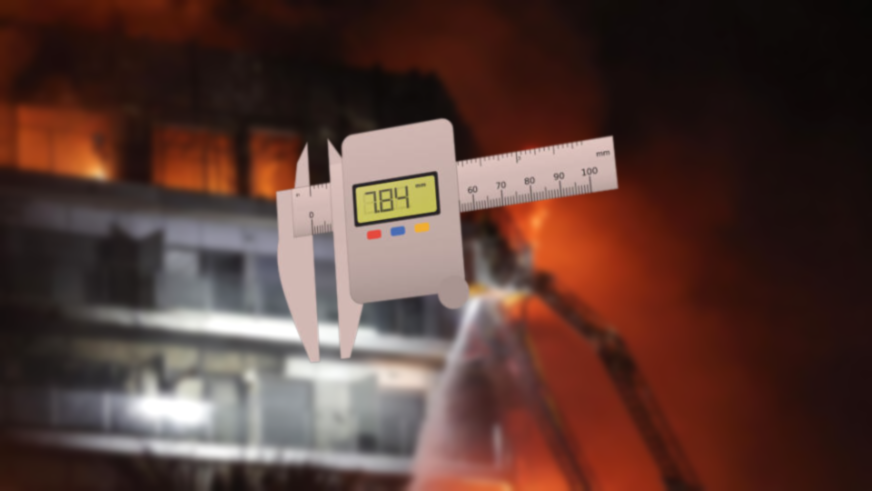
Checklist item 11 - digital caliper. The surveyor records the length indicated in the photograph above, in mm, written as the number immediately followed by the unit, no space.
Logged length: 7.84mm
